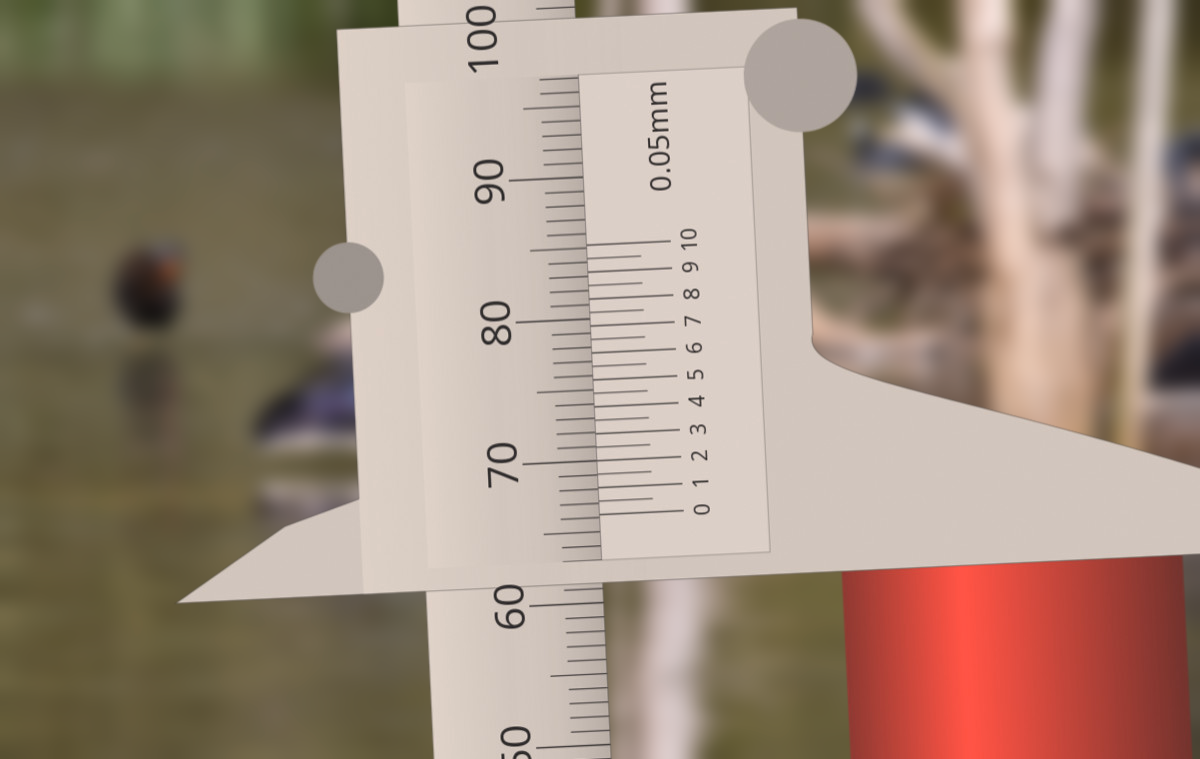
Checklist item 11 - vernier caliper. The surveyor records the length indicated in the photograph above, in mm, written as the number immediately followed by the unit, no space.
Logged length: 66.2mm
